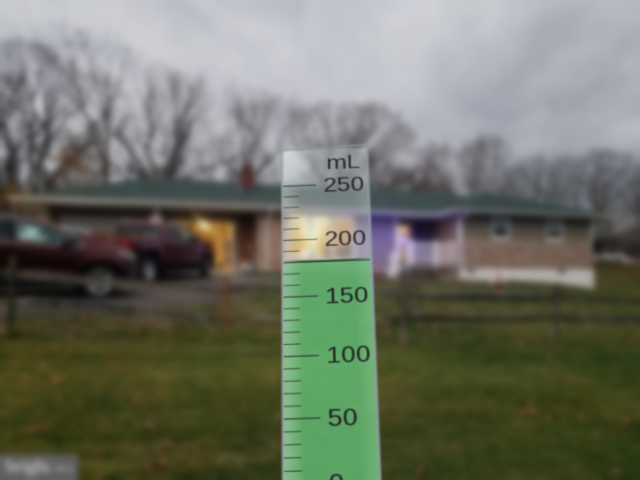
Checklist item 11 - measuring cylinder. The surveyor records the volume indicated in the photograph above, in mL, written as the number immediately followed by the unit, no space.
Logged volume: 180mL
